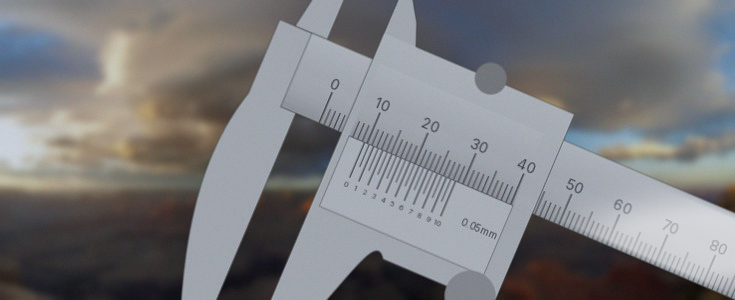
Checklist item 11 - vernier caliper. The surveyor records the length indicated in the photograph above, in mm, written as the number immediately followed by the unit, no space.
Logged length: 9.5mm
